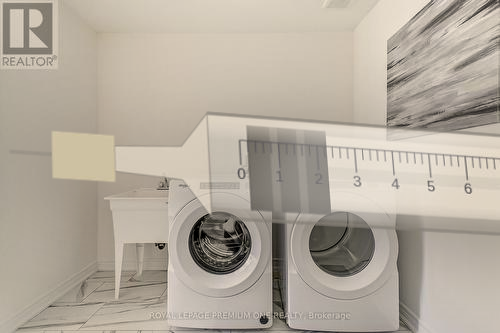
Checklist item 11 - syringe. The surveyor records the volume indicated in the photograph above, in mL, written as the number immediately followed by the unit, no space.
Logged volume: 0.2mL
